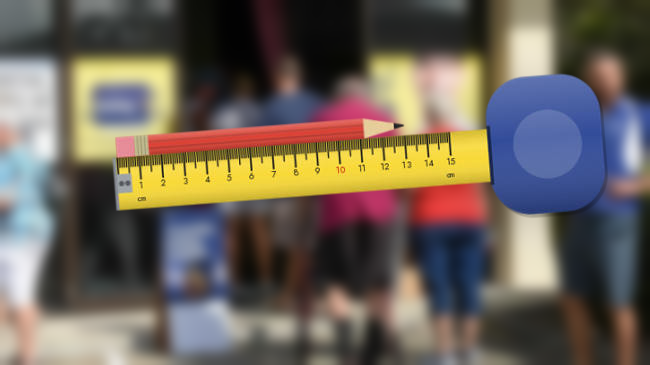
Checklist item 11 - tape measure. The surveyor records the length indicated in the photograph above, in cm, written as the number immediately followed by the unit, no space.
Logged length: 13cm
